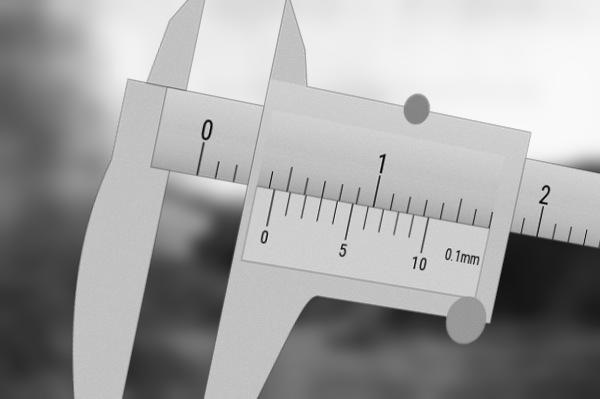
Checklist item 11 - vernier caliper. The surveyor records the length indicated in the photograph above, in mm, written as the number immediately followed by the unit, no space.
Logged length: 4.3mm
